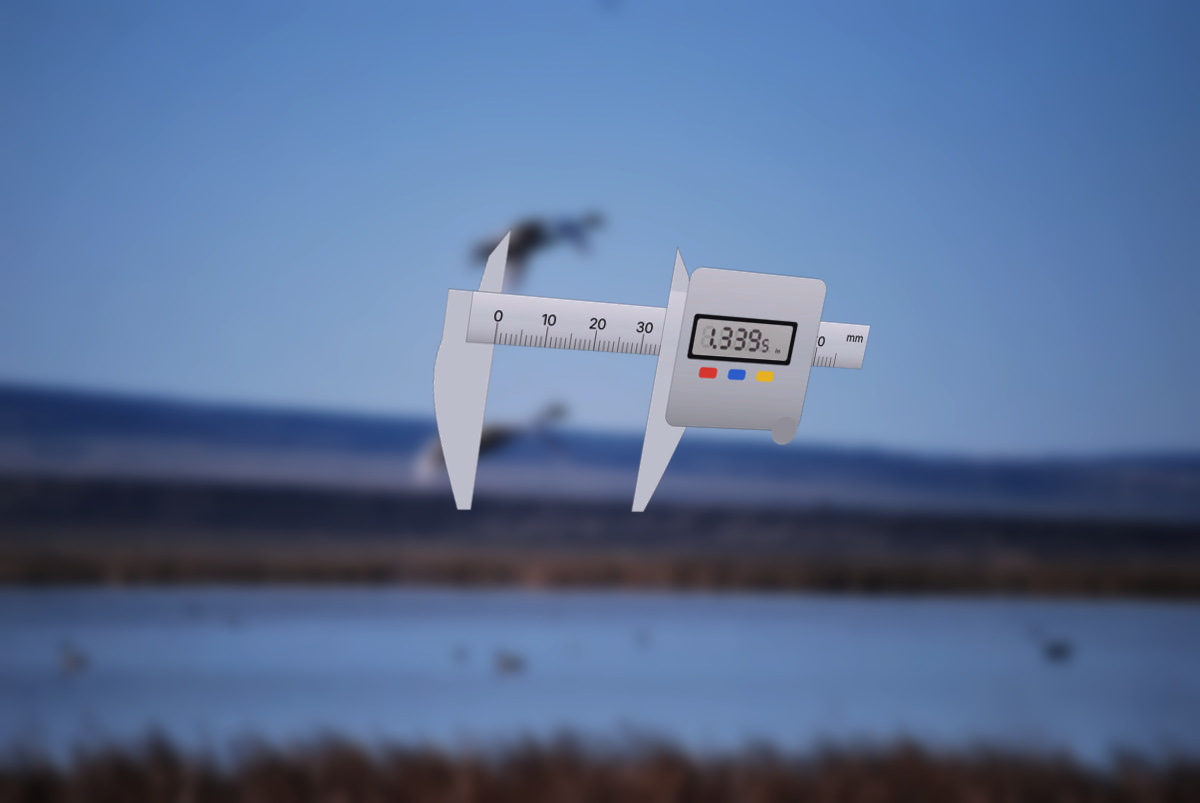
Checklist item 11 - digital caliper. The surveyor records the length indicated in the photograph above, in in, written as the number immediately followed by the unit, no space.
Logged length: 1.3395in
